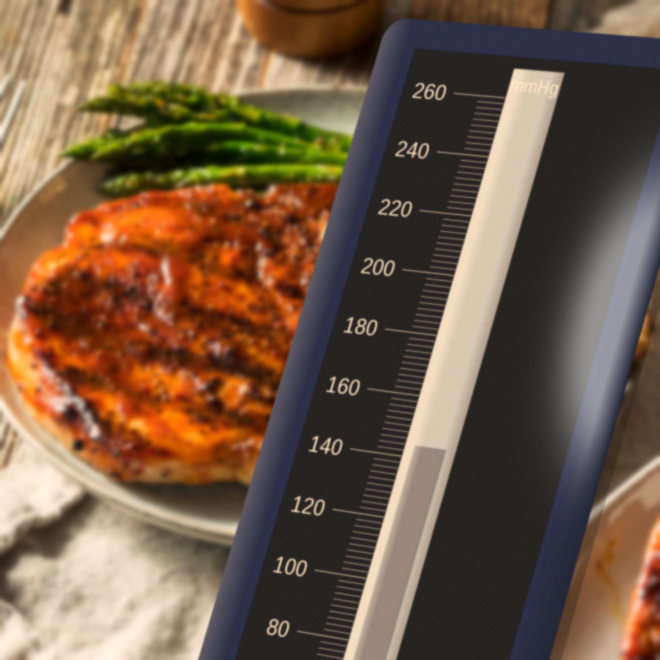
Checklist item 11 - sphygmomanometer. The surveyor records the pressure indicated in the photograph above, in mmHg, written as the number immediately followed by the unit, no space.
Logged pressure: 144mmHg
